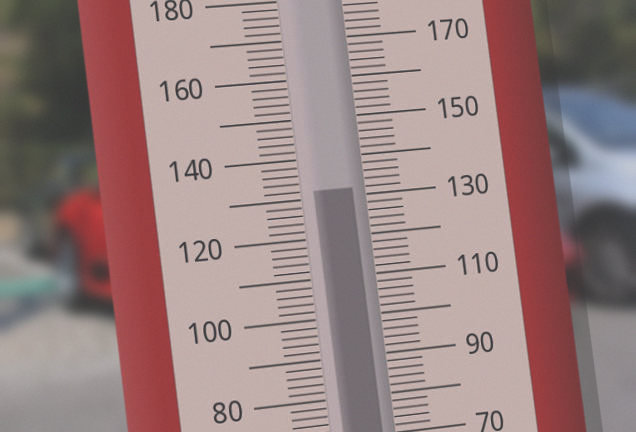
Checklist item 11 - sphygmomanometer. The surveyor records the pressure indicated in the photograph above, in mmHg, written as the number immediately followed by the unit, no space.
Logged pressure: 132mmHg
